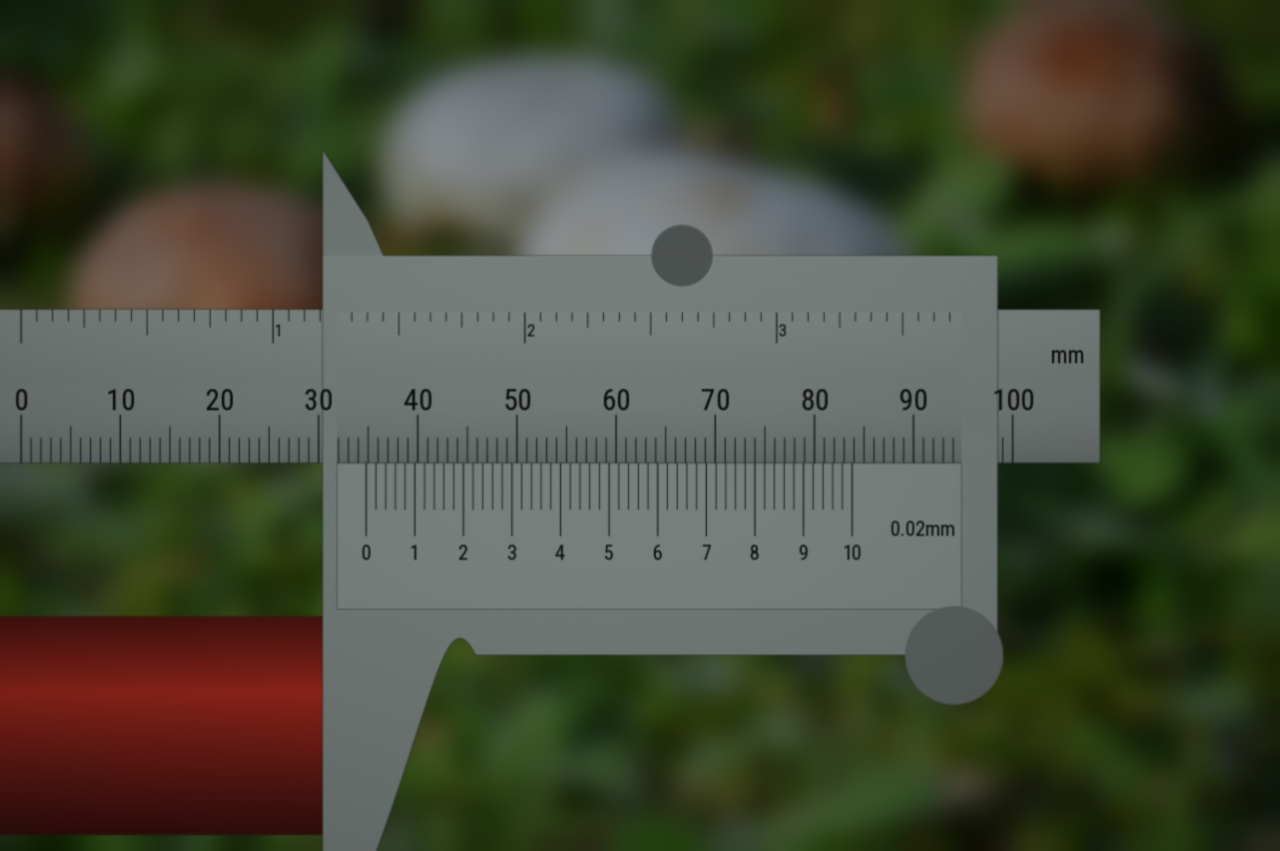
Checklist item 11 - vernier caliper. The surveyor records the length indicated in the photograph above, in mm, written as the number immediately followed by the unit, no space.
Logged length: 34.8mm
